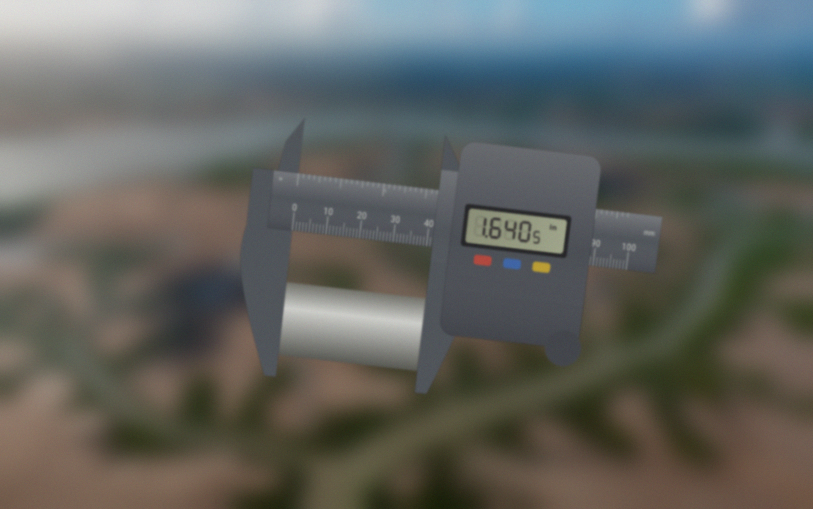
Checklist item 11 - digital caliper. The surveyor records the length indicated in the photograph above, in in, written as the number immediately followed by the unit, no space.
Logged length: 1.6405in
